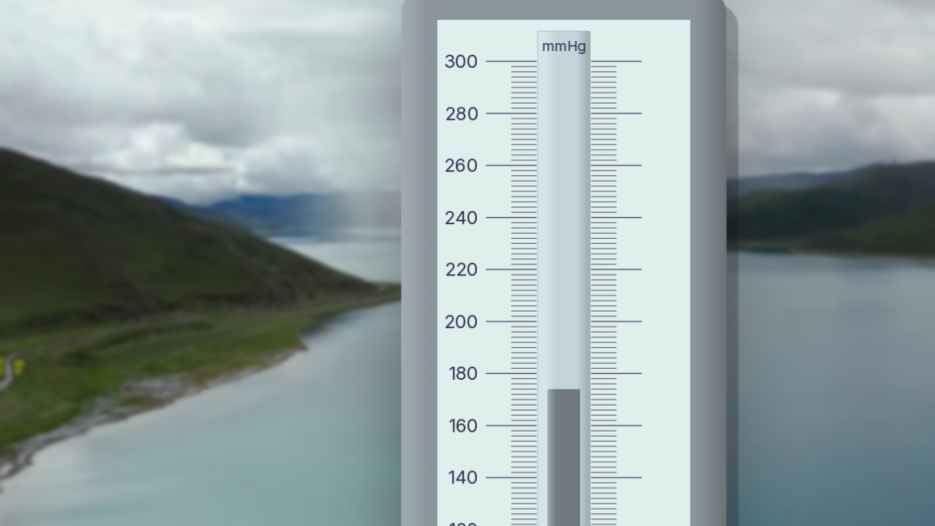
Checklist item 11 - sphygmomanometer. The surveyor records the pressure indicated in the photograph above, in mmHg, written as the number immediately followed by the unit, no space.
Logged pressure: 174mmHg
